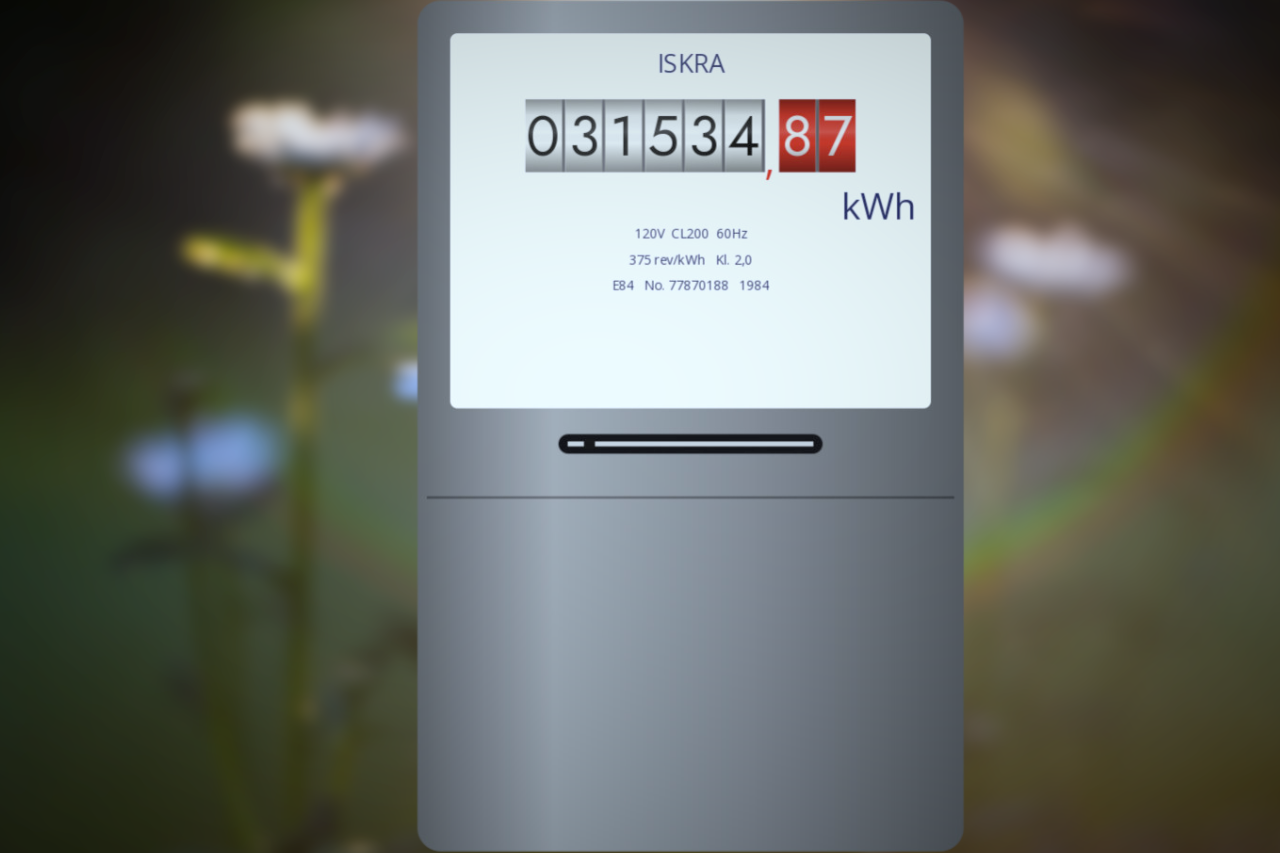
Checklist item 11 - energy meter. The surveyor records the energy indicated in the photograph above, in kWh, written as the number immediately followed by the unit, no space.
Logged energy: 31534.87kWh
